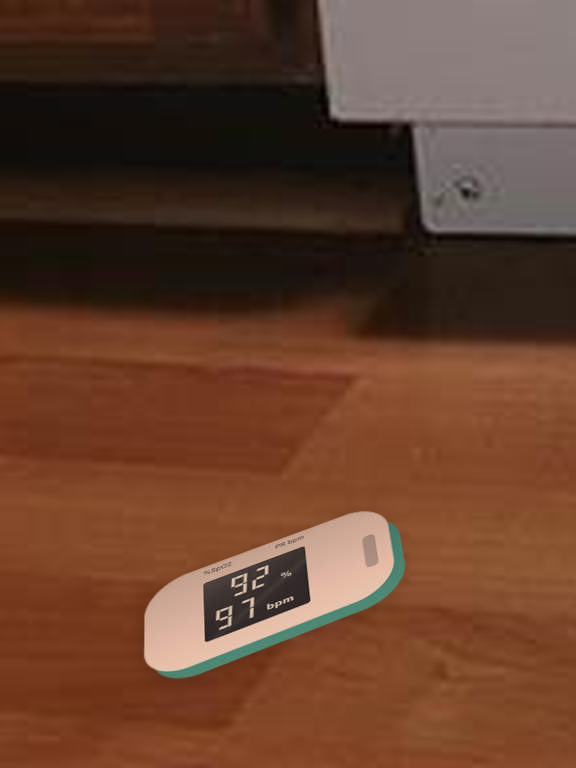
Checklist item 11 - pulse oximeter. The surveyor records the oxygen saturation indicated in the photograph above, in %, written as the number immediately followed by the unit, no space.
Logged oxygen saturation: 92%
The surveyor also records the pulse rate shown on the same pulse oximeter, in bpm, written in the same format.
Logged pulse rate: 97bpm
